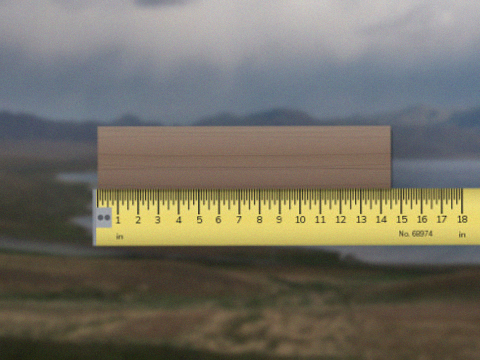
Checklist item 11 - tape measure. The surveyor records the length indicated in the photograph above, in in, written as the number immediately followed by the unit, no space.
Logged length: 14.5in
